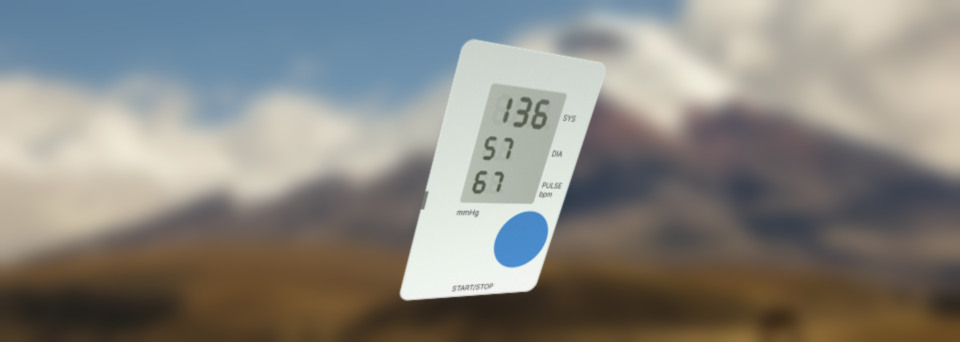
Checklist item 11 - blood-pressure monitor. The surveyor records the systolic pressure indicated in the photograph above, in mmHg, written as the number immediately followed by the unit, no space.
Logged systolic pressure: 136mmHg
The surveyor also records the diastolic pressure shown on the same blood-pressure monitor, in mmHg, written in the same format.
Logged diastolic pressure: 57mmHg
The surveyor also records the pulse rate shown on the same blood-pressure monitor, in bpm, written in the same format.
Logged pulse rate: 67bpm
